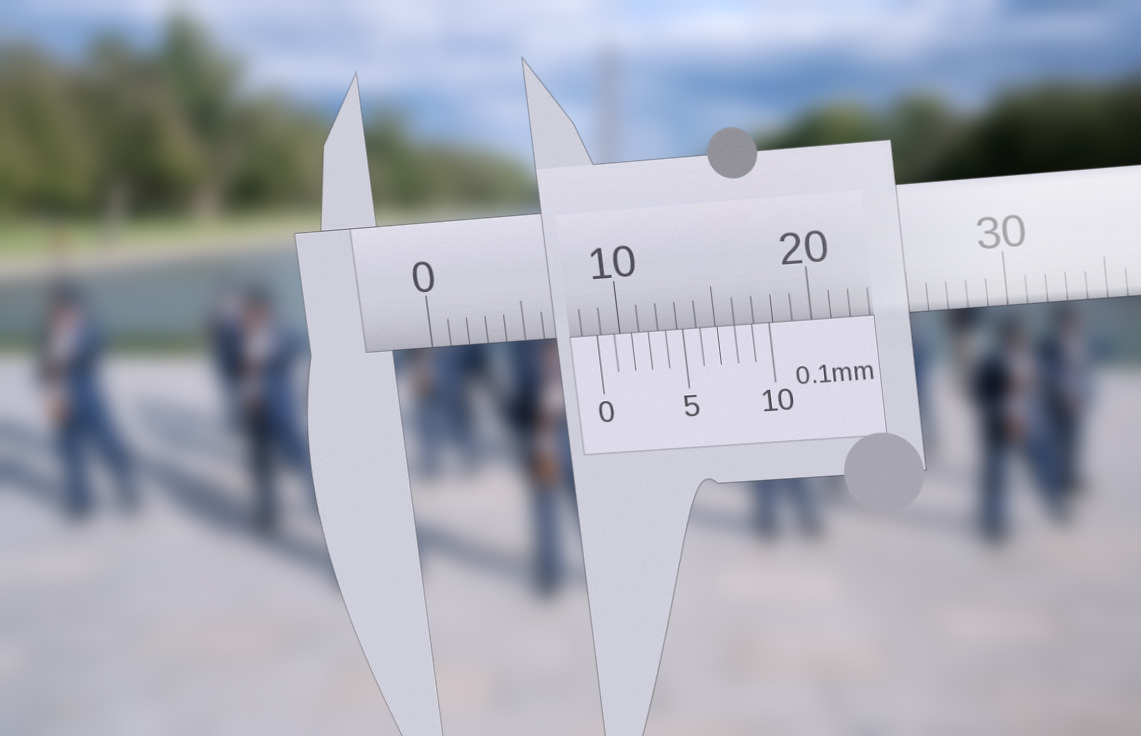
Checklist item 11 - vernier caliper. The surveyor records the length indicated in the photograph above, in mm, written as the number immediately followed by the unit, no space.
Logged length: 8.8mm
